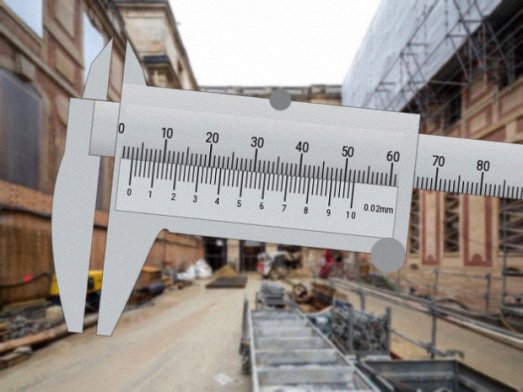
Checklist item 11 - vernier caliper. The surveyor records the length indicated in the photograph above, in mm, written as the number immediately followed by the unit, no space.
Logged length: 3.0mm
